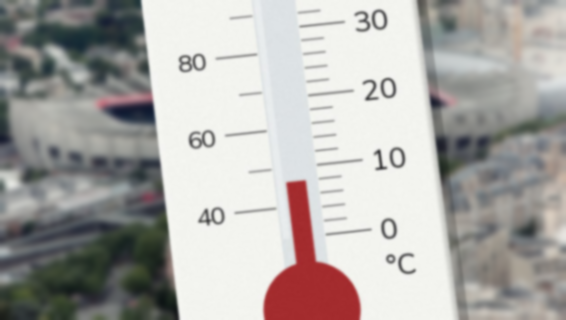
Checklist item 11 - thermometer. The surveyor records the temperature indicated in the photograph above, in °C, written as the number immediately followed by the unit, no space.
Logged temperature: 8°C
